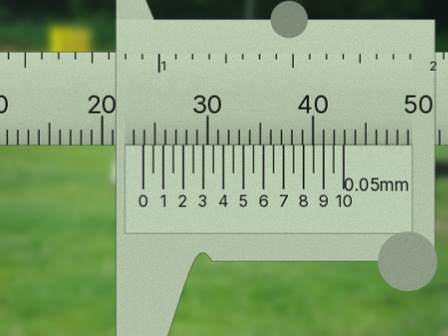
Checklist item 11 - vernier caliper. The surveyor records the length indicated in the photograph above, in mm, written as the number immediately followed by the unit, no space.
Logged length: 23.9mm
